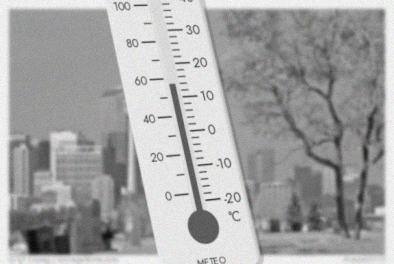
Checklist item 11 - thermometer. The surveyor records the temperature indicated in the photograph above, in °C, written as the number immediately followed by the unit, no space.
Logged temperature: 14°C
